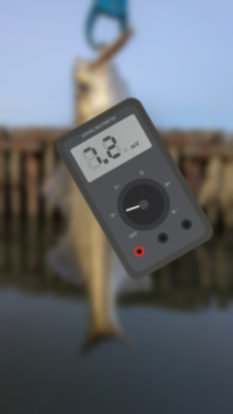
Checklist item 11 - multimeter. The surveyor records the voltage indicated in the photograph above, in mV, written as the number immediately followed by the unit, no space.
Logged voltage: 7.2mV
